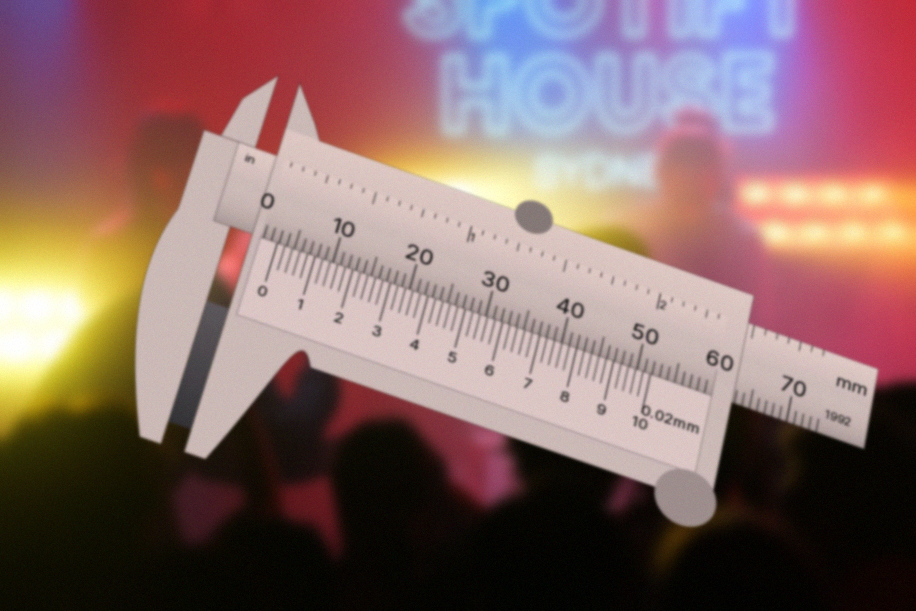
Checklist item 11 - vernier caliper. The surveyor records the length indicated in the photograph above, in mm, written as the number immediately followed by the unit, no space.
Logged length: 2.8mm
